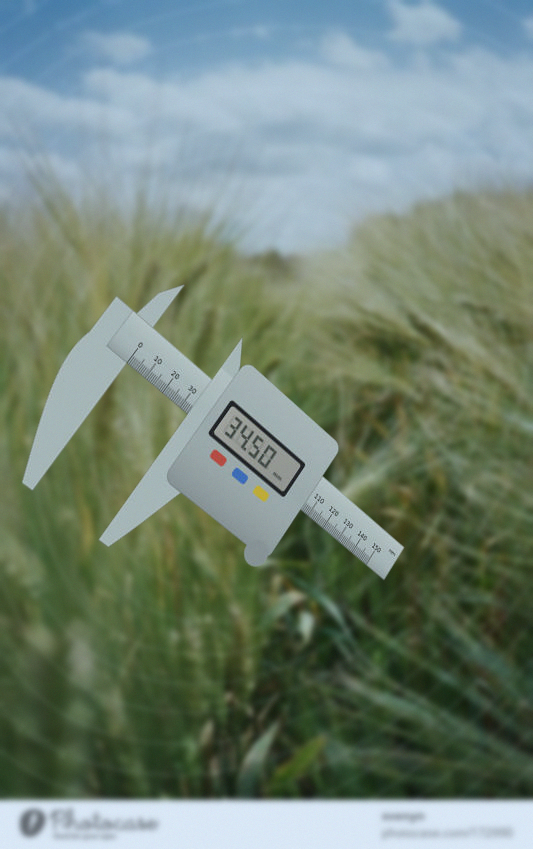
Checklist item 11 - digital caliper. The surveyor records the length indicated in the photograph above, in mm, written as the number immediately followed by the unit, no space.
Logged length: 34.50mm
